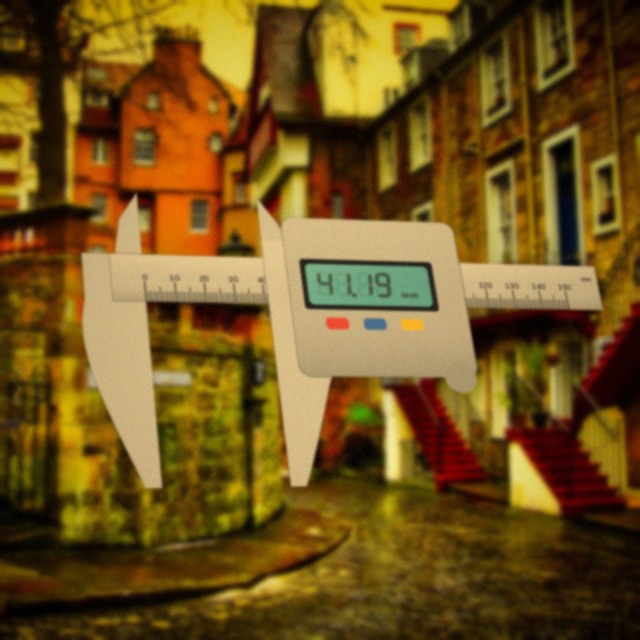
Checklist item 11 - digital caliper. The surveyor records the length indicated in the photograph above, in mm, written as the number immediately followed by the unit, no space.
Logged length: 41.19mm
